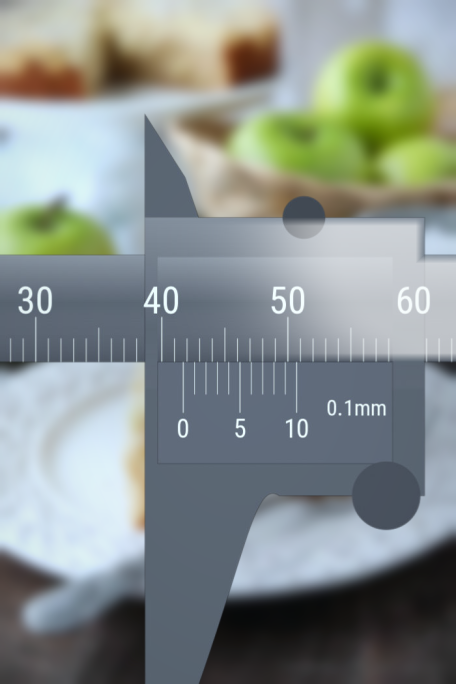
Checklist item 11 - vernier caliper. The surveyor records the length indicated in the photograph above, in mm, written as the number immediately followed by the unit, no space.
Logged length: 41.7mm
